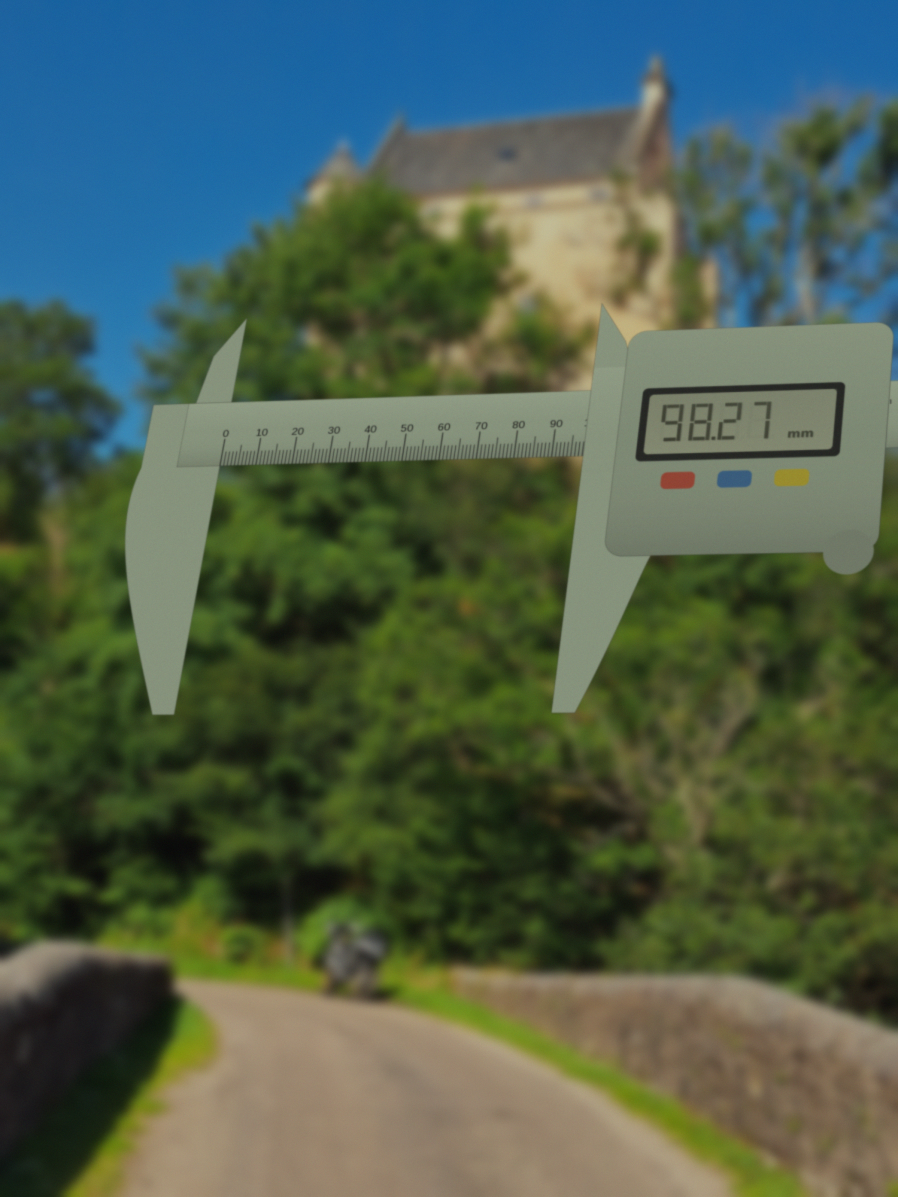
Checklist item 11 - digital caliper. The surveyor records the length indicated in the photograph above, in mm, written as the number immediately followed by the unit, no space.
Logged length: 98.27mm
